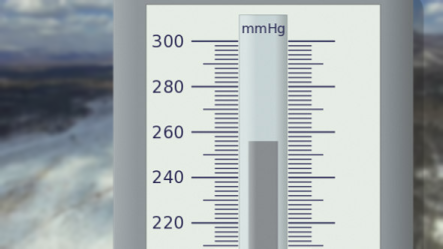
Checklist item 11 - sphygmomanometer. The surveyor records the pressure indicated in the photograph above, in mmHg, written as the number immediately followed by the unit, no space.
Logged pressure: 256mmHg
